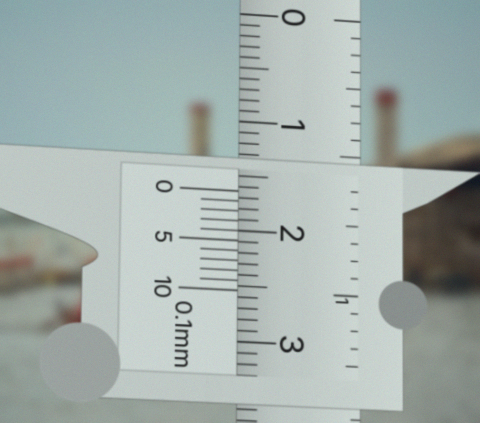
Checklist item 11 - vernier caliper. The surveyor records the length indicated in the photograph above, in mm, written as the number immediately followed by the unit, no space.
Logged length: 16.4mm
